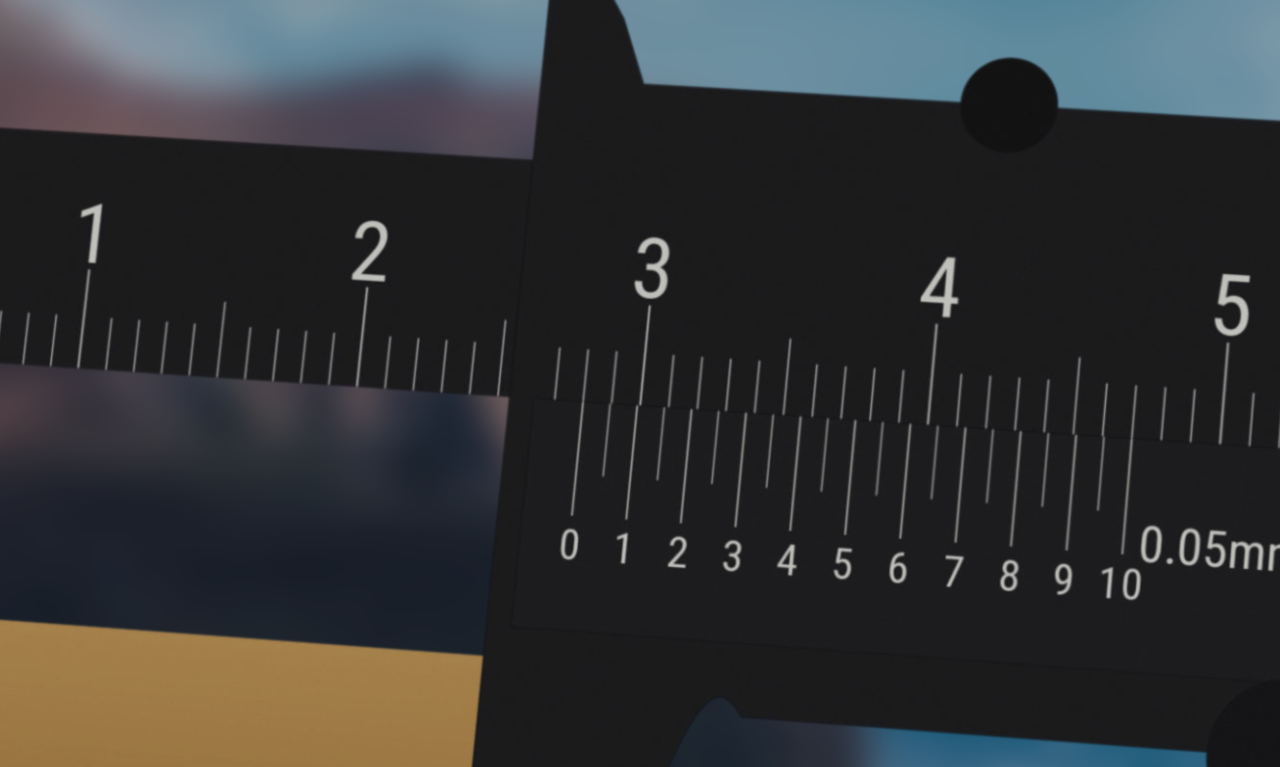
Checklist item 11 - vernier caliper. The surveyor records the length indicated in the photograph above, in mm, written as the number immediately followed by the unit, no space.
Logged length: 28.00mm
